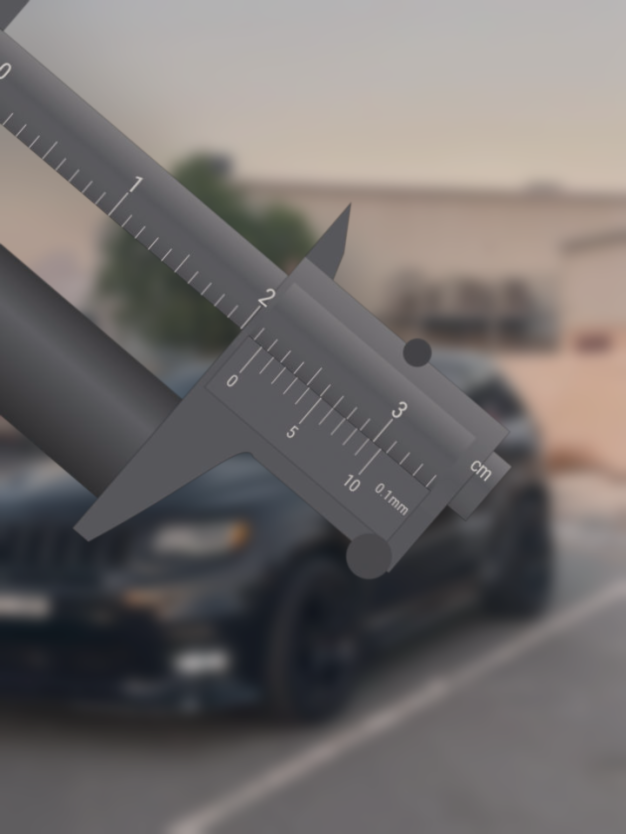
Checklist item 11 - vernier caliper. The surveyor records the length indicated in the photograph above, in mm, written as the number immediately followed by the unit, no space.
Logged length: 21.6mm
